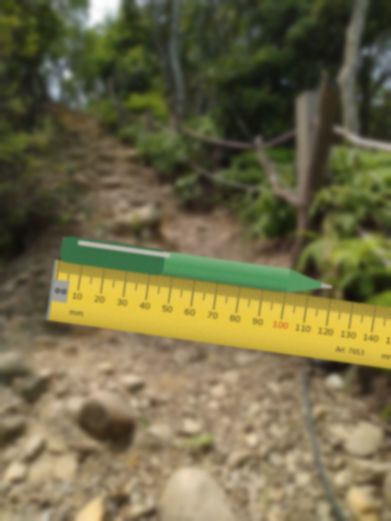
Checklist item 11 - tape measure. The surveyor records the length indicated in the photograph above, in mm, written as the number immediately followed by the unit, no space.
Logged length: 120mm
